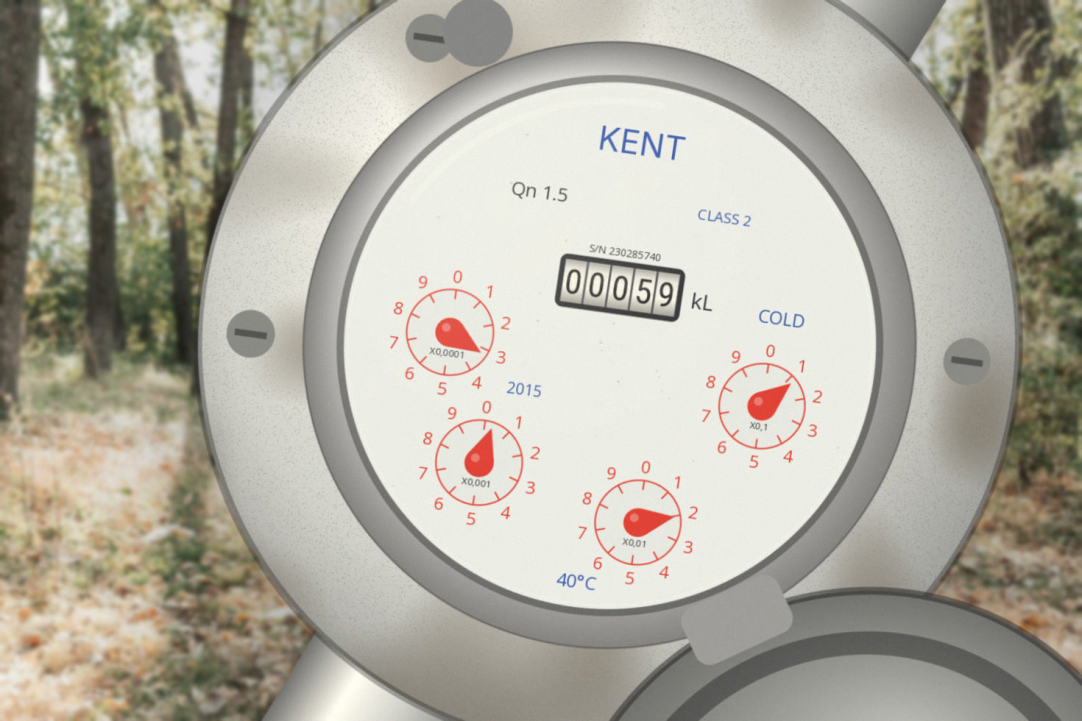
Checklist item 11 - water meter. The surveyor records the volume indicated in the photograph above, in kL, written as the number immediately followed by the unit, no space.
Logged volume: 59.1203kL
